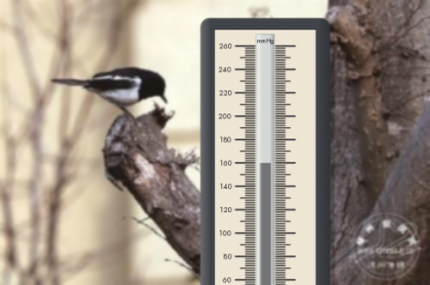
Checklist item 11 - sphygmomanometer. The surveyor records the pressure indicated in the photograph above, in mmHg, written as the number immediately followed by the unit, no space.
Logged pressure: 160mmHg
